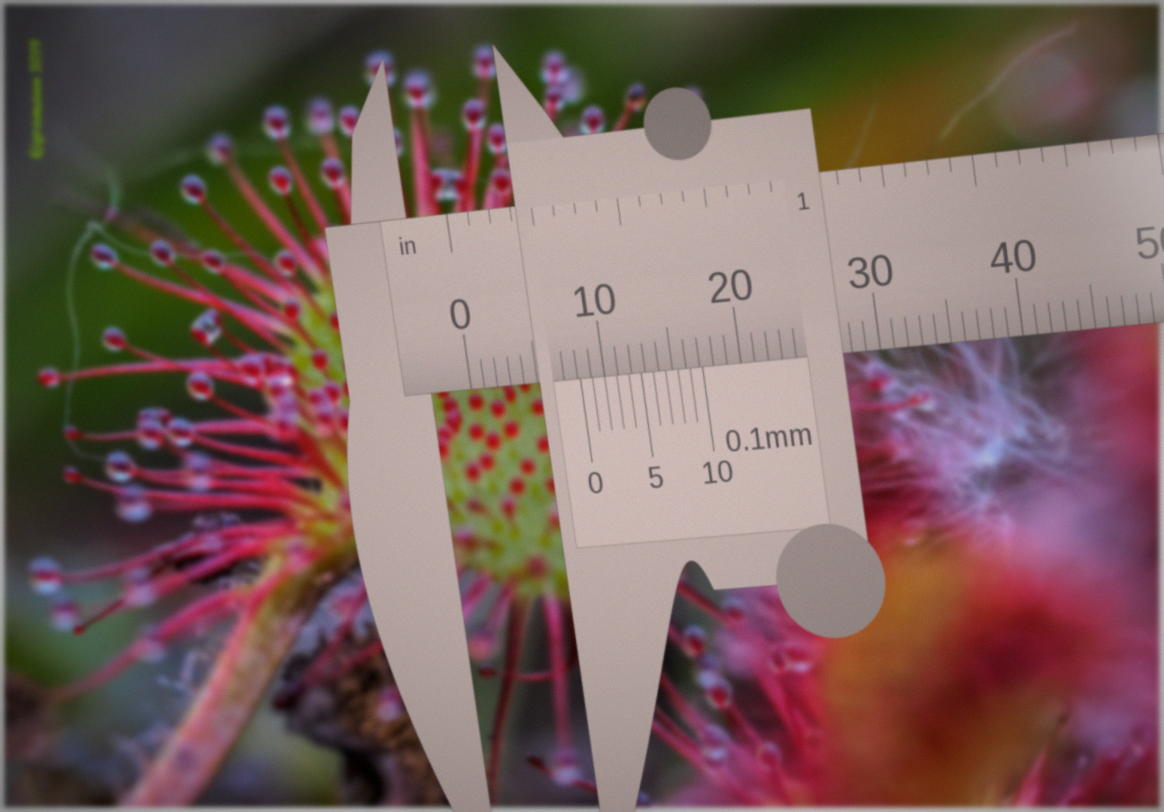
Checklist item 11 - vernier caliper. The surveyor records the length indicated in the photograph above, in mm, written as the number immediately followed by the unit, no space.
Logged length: 8.2mm
